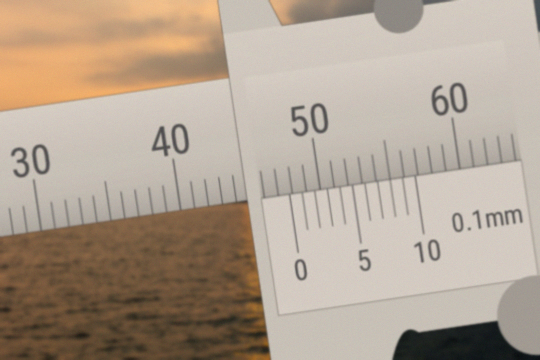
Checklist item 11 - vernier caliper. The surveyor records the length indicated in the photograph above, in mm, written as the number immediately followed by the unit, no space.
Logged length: 47.8mm
